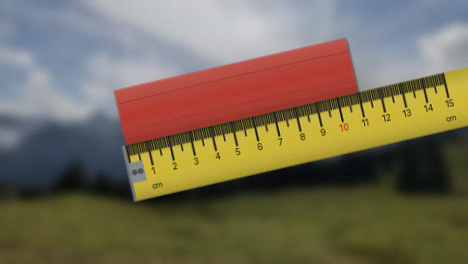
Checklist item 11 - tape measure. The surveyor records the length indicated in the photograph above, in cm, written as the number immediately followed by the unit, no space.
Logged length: 11cm
